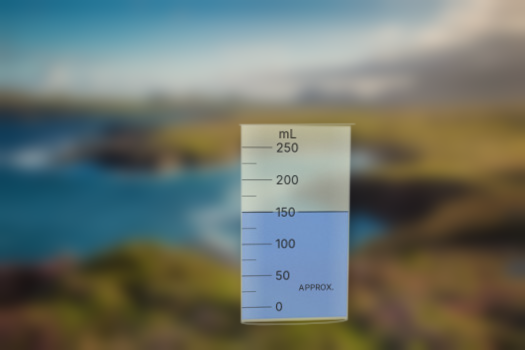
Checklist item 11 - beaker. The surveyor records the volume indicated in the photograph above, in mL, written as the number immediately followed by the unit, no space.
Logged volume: 150mL
